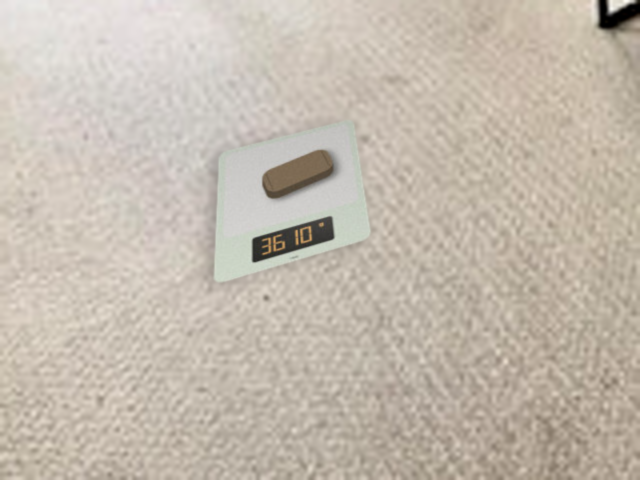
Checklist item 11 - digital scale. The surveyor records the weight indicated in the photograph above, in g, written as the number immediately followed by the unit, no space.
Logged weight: 3610g
